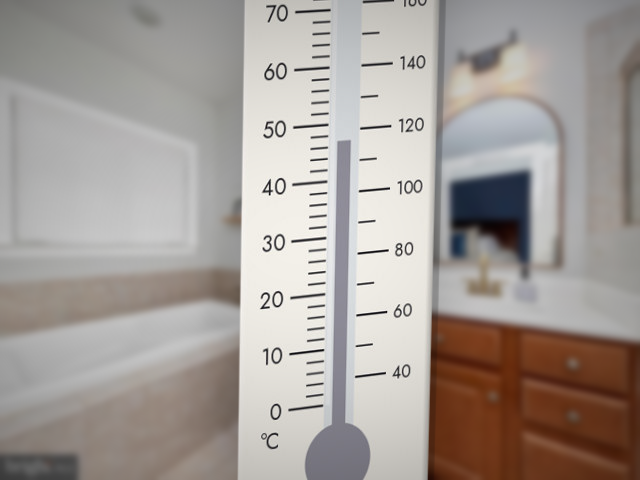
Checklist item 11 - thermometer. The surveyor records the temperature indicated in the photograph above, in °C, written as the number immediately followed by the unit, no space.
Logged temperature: 47°C
